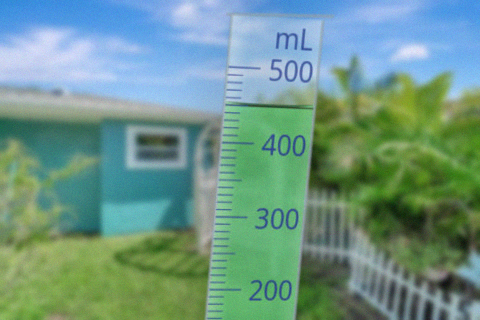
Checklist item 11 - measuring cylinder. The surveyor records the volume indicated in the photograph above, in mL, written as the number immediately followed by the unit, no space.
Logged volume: 450mL
